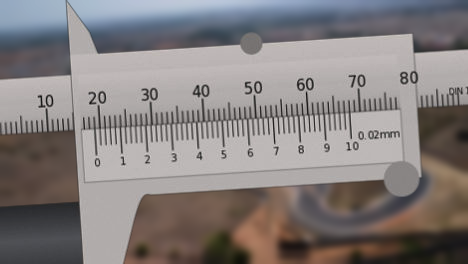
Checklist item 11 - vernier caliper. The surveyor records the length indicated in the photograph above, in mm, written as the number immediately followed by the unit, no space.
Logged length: 19.0mm
